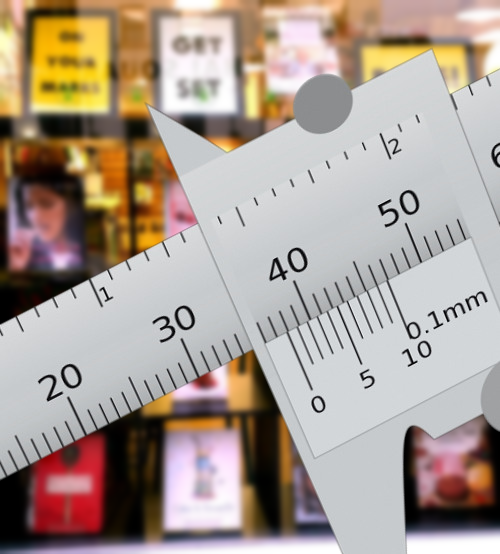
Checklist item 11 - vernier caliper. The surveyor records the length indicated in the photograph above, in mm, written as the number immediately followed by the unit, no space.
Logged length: 37.9mm
